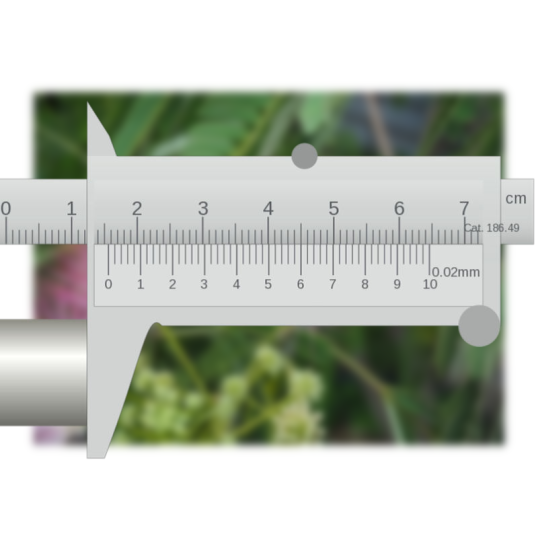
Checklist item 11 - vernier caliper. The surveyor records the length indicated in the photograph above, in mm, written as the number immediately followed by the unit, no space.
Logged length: 15.6mm
